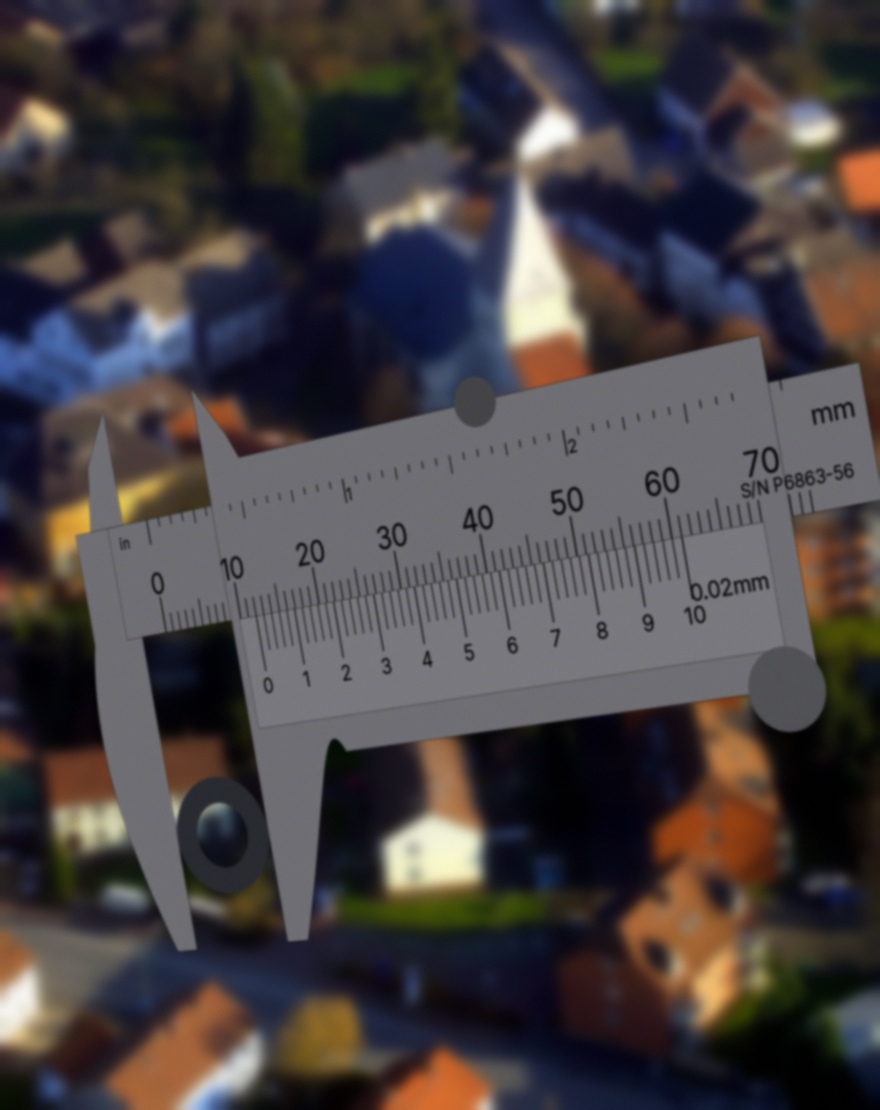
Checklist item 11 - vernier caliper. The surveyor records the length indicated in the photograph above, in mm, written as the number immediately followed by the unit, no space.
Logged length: 12.0mm
